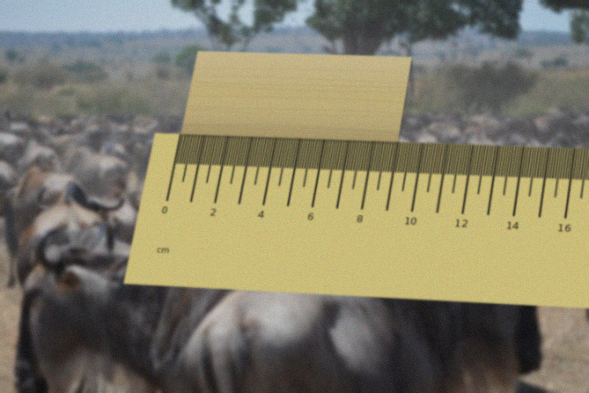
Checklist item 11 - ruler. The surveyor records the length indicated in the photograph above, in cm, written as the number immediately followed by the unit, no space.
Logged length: 9cm
